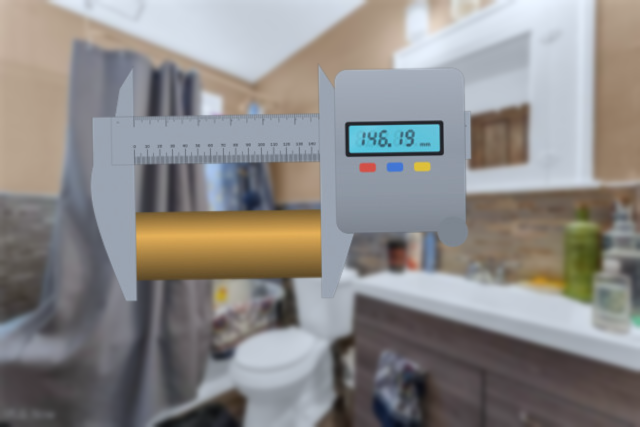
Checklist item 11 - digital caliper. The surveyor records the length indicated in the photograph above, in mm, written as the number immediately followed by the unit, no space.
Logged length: 146.19mm
